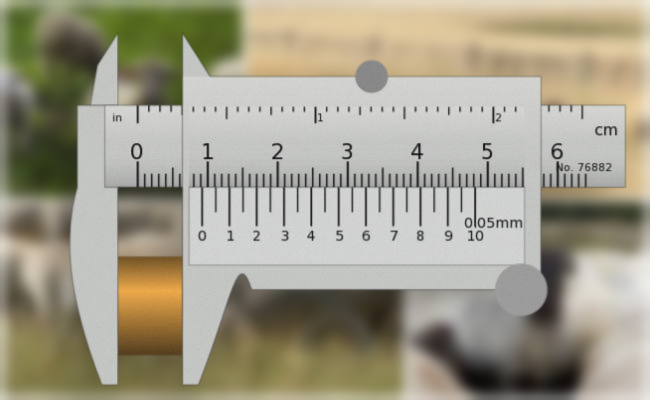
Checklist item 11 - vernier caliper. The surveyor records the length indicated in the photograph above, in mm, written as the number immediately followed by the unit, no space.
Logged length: 9.2mm
